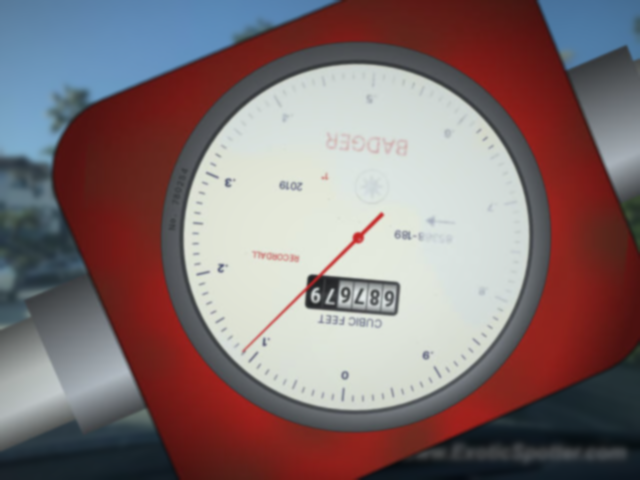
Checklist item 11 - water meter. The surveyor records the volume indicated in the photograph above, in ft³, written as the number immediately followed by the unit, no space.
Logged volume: 687679.11ft³
